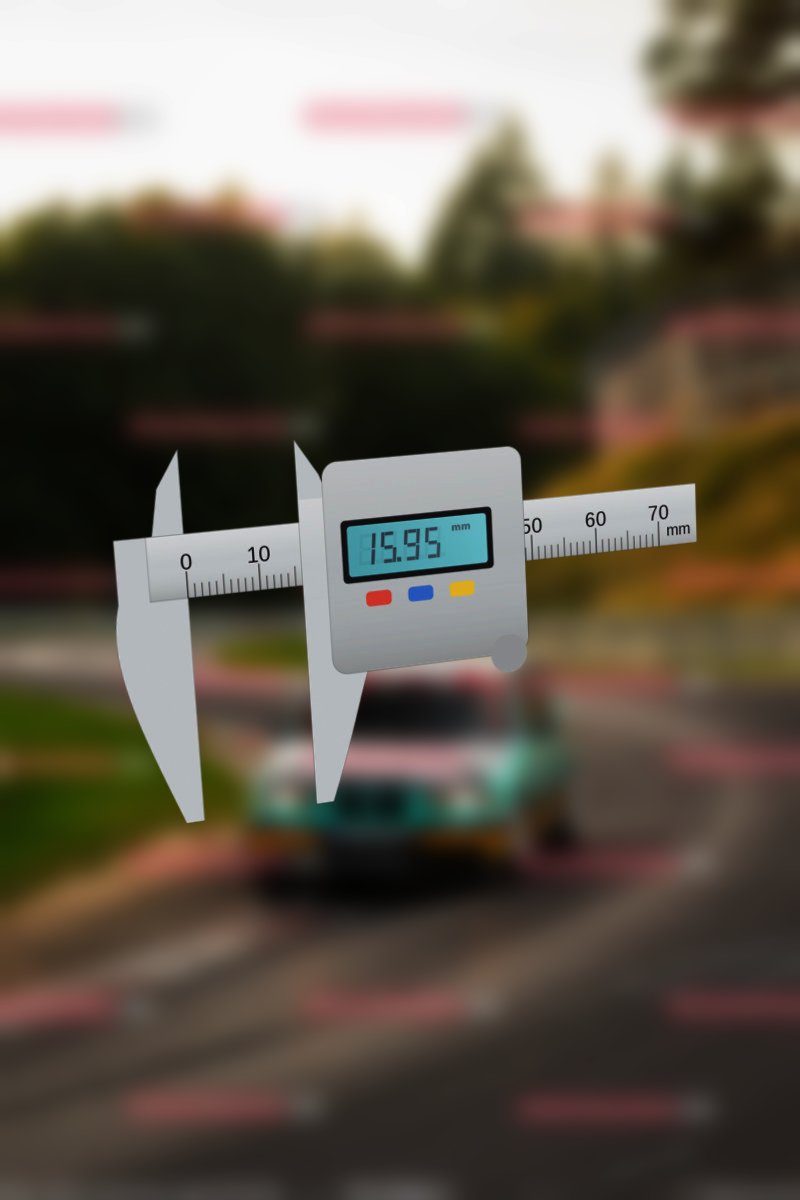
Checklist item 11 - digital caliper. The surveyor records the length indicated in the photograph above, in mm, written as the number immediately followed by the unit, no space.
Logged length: 15.95mm
